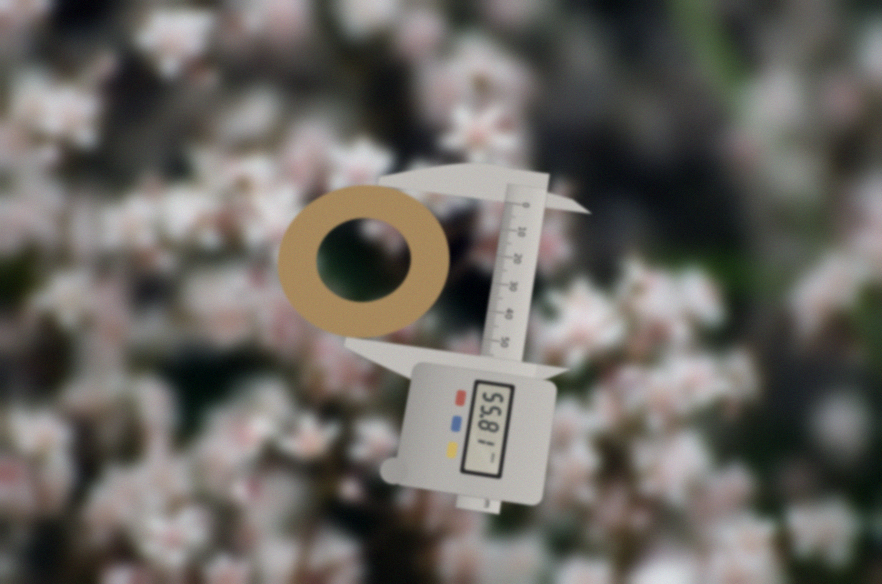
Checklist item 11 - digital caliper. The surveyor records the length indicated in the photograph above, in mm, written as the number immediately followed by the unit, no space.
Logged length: 55.81mm
